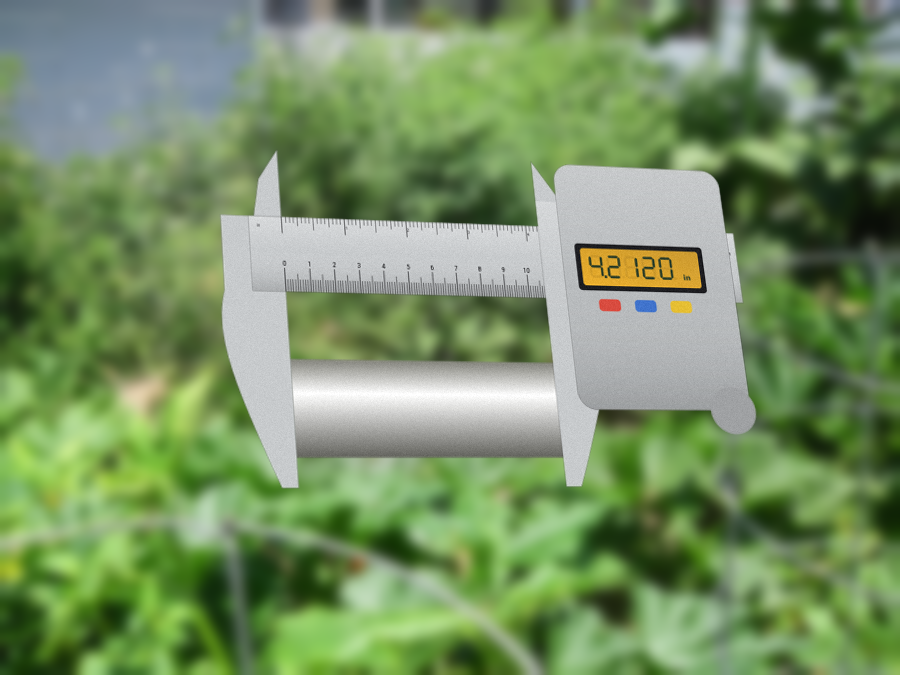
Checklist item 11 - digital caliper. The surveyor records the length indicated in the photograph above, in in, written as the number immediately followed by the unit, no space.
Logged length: 4.2120in
